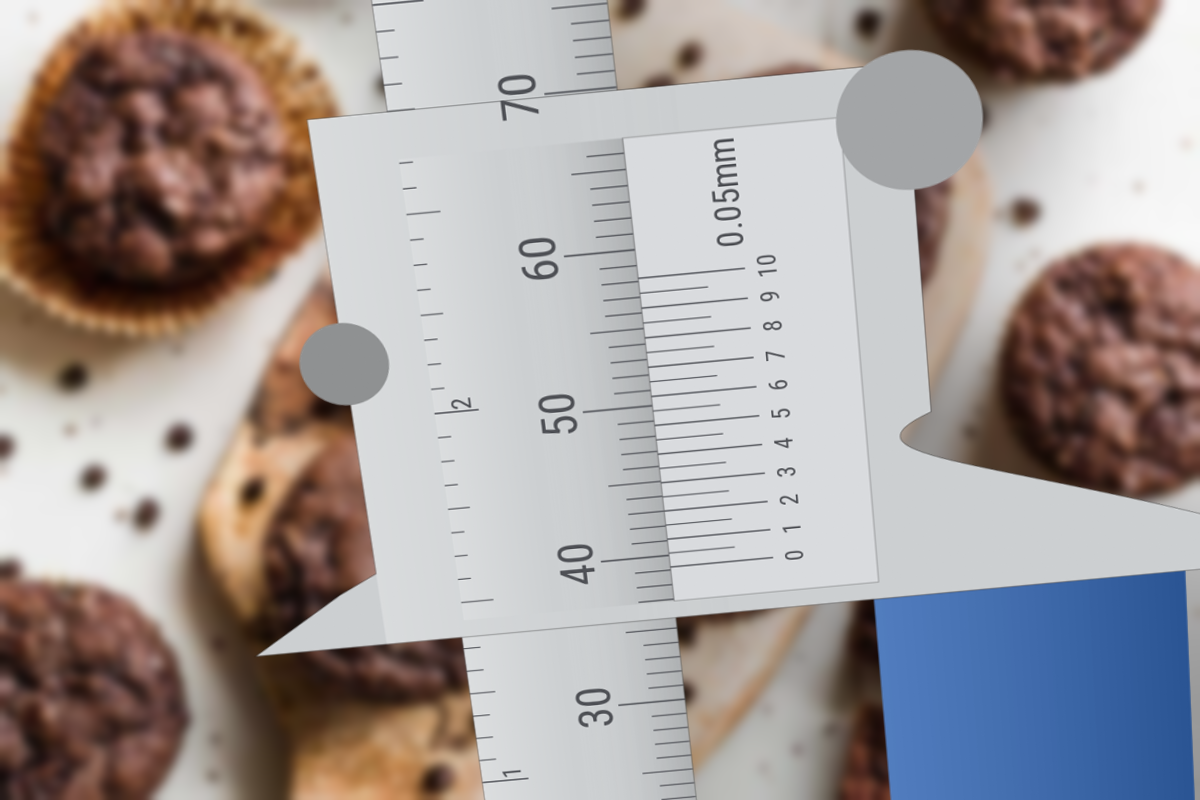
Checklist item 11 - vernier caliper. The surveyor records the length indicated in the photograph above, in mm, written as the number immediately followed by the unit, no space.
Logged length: 39.2mm
